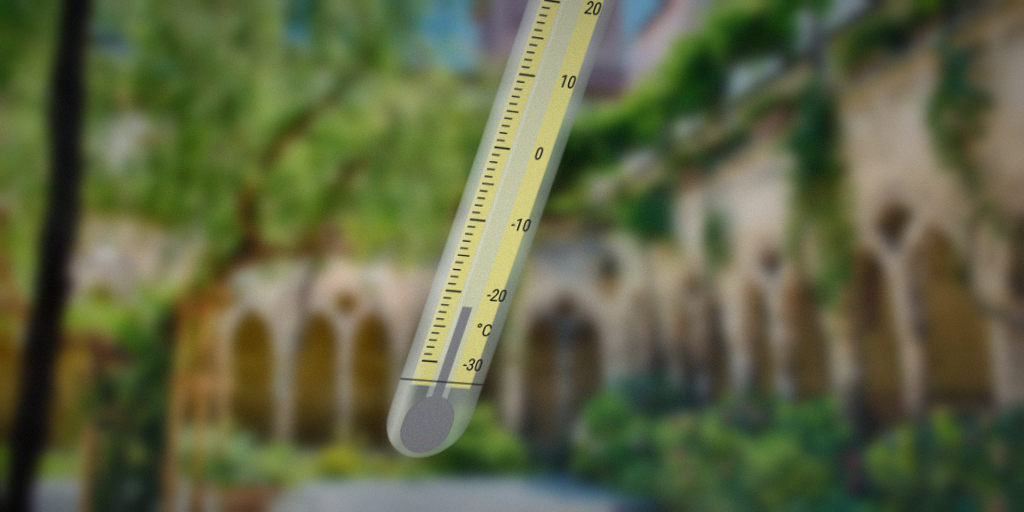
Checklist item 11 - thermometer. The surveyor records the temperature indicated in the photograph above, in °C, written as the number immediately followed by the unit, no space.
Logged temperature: -22°C
